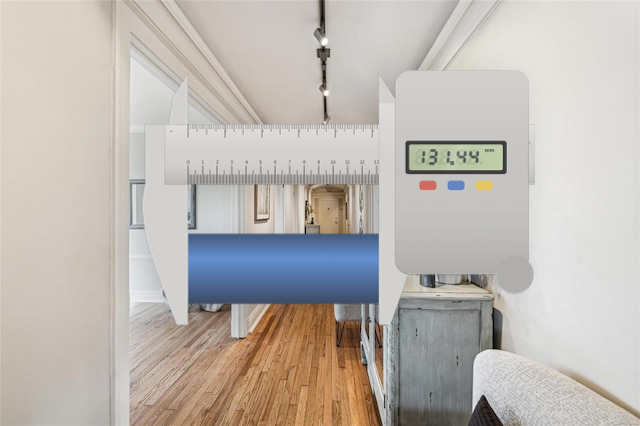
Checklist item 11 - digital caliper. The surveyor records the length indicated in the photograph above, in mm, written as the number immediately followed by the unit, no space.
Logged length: 131.44mm
